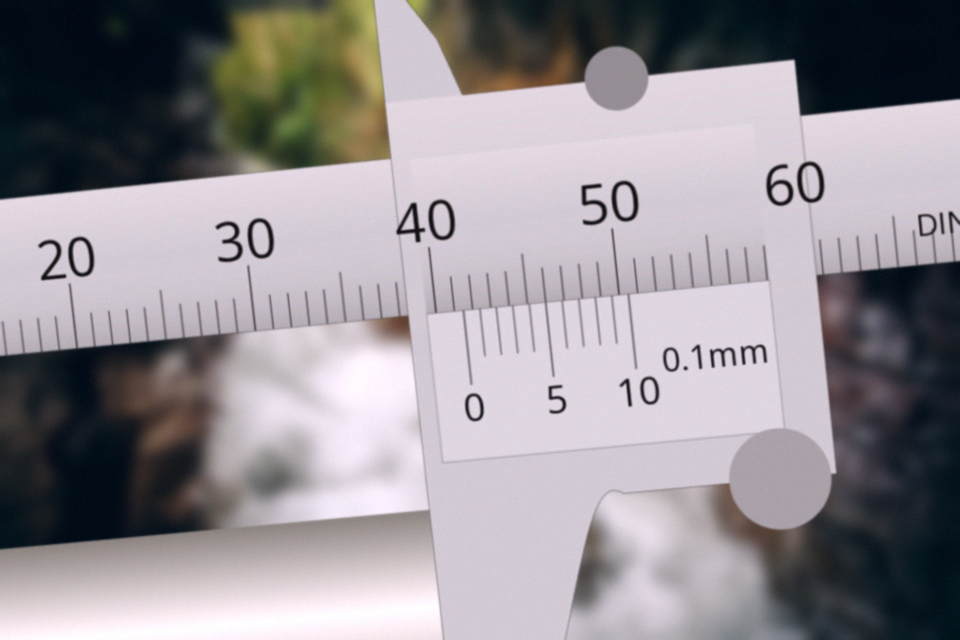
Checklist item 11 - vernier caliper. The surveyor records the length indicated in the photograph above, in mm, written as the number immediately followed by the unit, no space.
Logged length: 41.5mm
